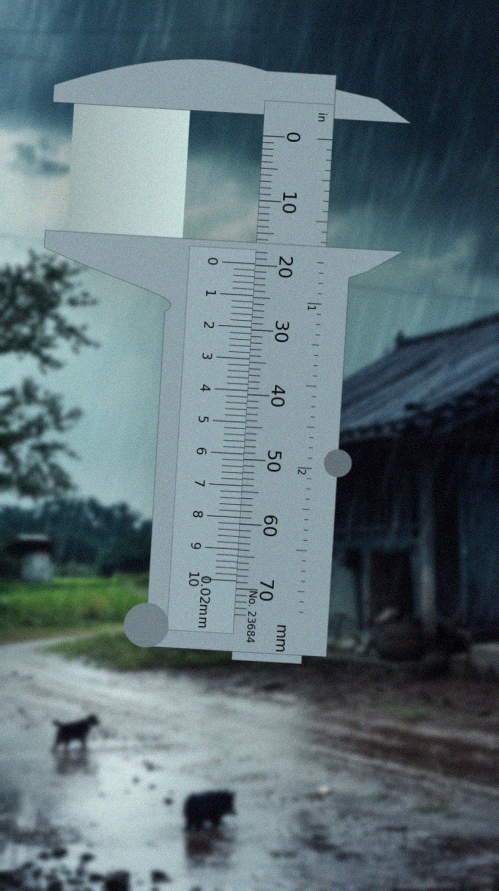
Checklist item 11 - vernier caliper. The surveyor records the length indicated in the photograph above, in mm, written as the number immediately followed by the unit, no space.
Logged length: 19.8mm
